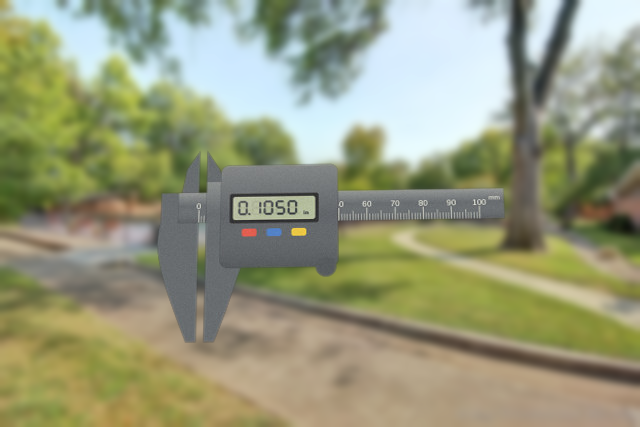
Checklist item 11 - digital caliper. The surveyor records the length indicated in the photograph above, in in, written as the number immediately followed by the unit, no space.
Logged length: 0.1050in
